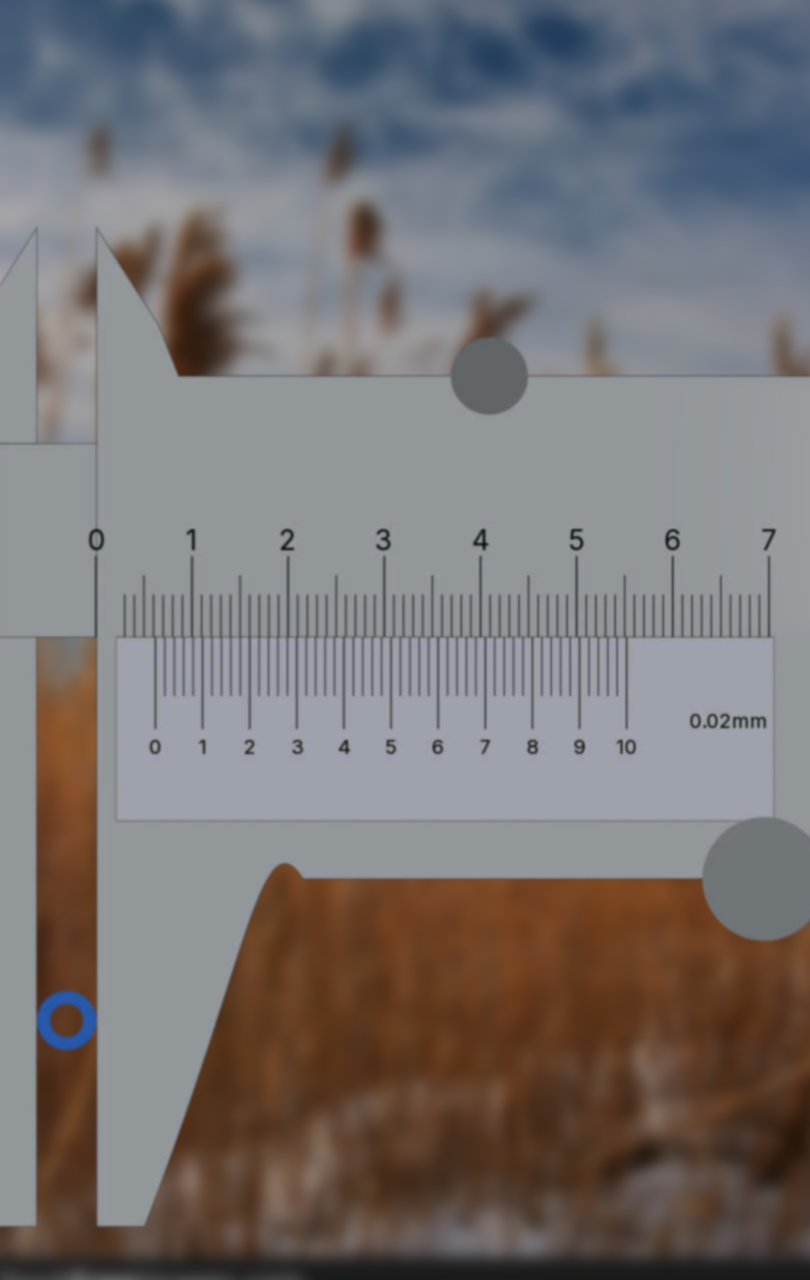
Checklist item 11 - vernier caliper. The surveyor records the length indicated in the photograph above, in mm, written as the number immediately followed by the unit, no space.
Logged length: 6.2mm
